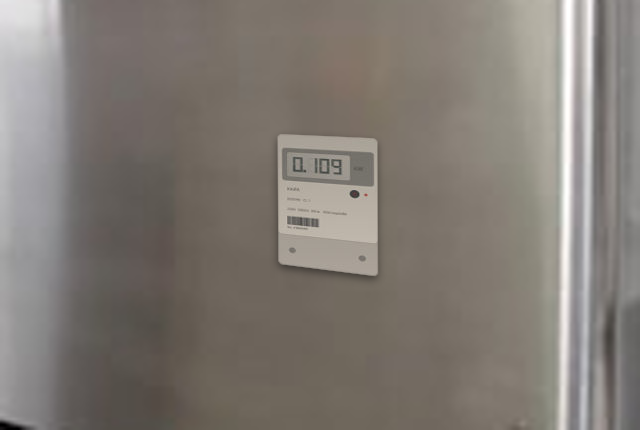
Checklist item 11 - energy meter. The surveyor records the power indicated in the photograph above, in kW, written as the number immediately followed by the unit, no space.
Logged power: 0.109kW
